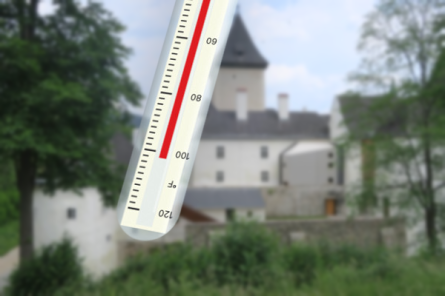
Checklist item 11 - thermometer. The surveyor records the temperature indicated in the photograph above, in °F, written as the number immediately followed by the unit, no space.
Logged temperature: 102°F
